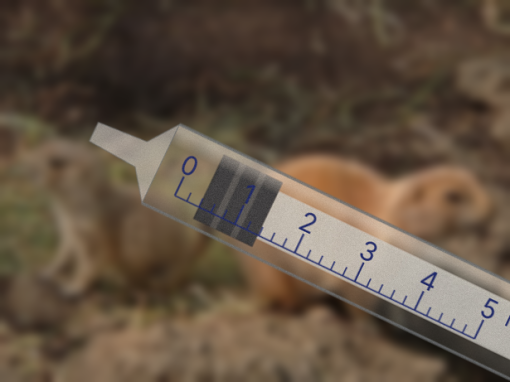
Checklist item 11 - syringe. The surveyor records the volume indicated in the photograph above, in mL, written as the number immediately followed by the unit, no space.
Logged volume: 0.4mL
